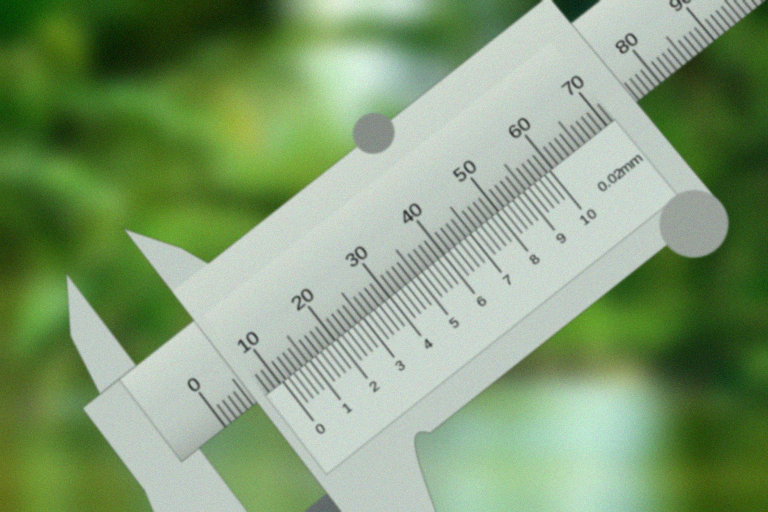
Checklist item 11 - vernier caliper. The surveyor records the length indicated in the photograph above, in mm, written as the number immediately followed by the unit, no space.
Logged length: 10.5mm
